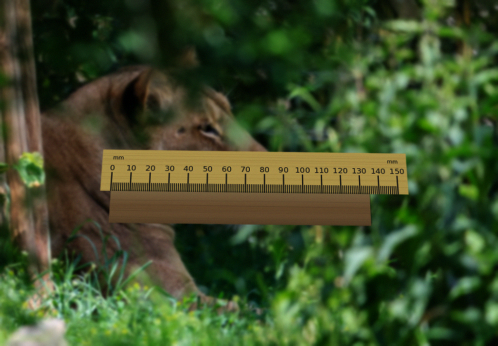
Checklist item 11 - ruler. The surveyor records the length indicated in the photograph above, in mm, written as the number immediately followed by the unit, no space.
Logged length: 135mm
